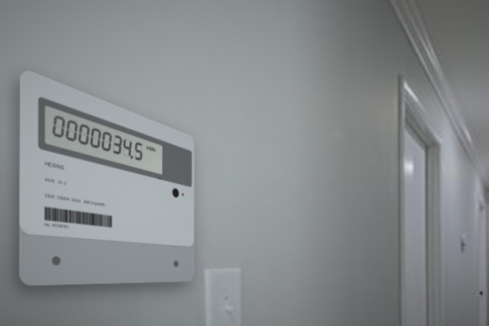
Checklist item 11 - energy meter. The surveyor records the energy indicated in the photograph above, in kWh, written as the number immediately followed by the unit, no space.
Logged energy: 34.5kWh
